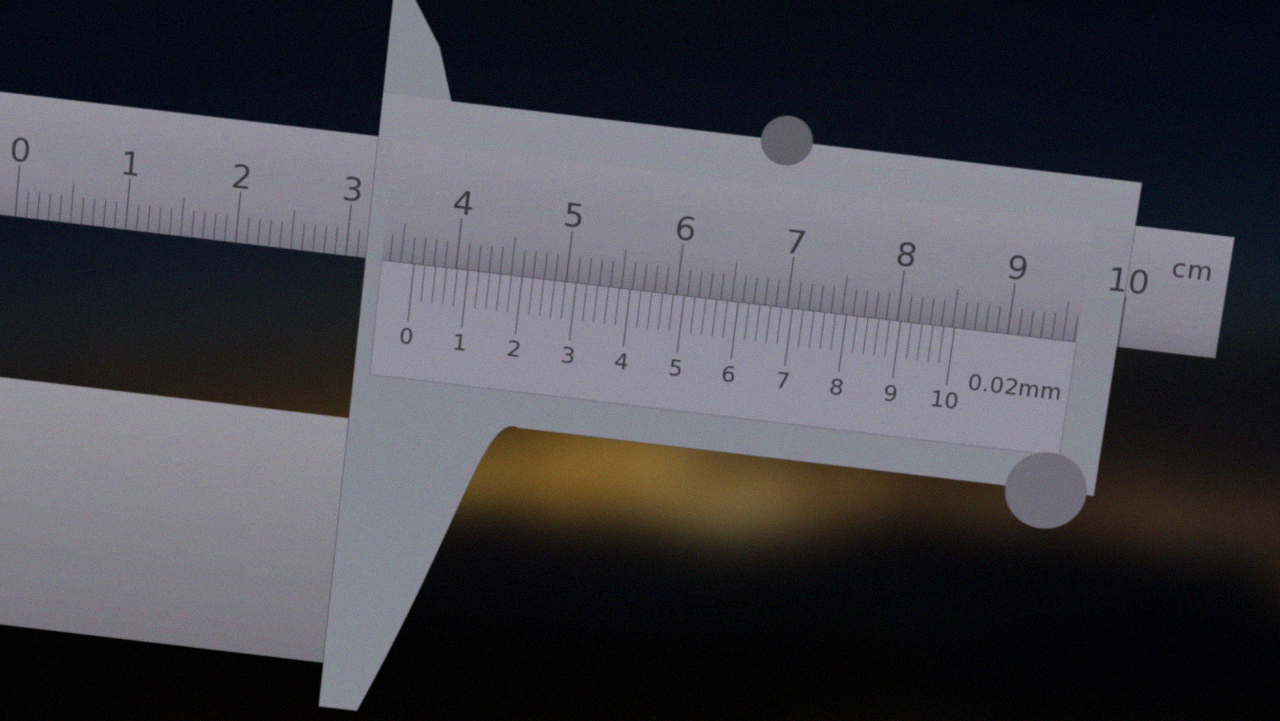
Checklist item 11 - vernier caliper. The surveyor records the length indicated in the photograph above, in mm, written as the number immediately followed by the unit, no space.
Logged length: 36.2mm
